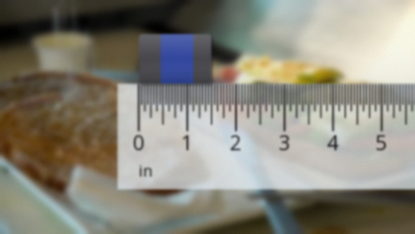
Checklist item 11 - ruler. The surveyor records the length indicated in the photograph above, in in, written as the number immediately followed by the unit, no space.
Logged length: 1.5in
